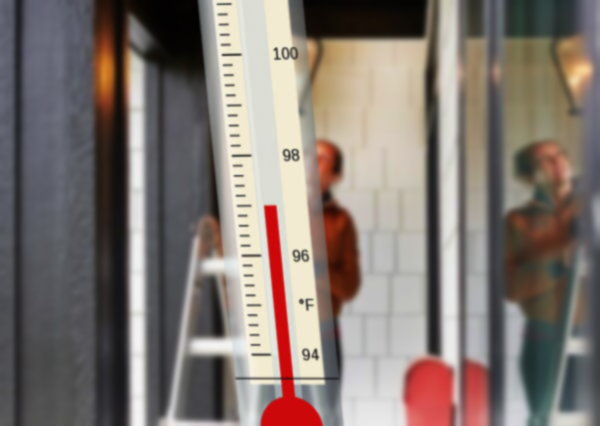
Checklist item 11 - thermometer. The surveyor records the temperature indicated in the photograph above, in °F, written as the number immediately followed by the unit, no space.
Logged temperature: 97°F
